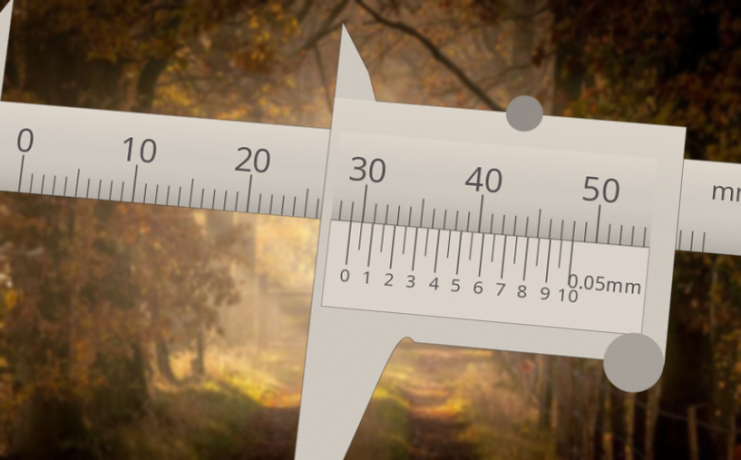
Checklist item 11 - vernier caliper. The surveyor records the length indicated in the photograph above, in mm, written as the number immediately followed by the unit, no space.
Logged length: 29.0mm
